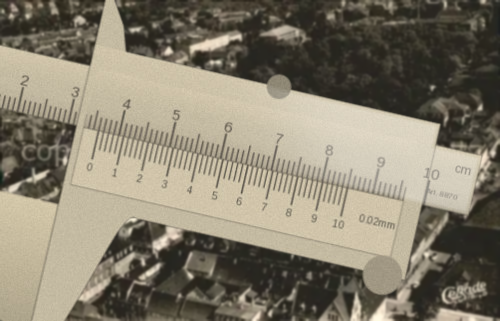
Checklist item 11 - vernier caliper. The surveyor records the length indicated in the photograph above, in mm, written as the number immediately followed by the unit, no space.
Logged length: 36.0mm
